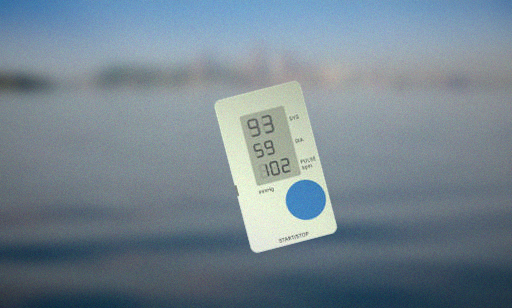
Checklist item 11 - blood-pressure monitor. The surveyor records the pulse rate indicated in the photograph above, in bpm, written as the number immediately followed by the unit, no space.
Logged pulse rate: 102bpm
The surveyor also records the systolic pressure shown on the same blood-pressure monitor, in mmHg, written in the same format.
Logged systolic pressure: 93mmHg
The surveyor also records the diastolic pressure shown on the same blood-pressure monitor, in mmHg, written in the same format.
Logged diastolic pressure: 59mmHg
